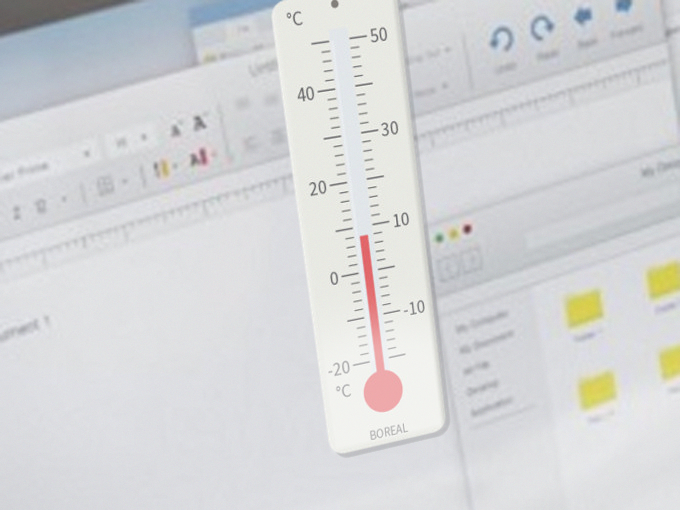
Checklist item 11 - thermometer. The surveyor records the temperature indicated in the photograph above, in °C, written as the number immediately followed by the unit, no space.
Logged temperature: 8°C
